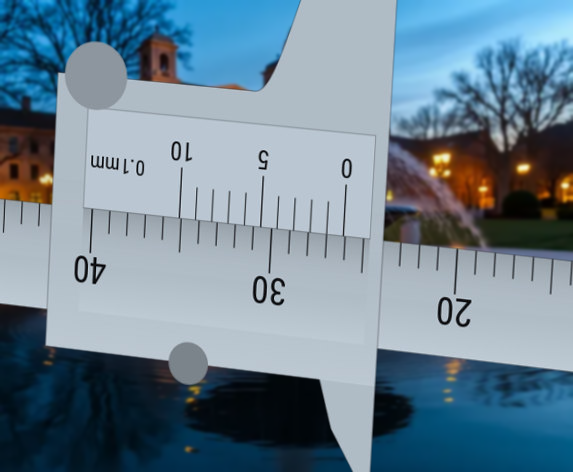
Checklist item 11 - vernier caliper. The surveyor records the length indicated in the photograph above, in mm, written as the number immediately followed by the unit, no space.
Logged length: 26.1mm
